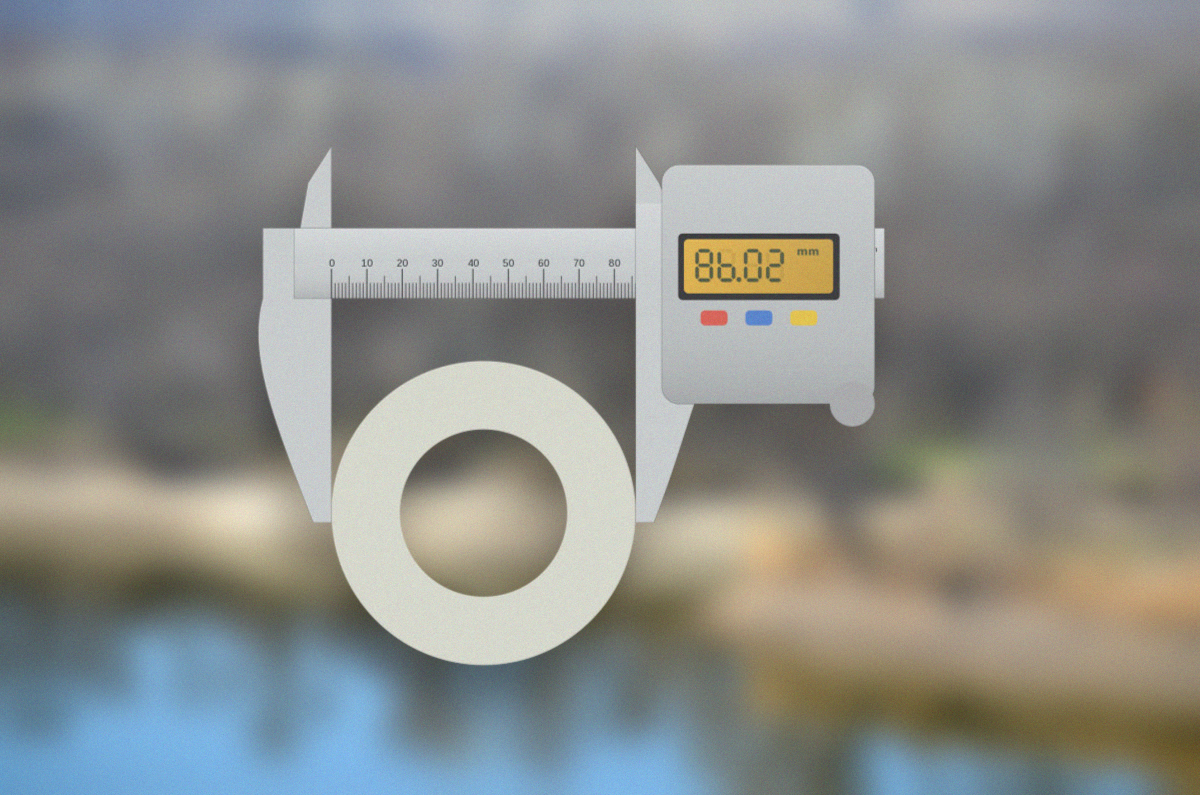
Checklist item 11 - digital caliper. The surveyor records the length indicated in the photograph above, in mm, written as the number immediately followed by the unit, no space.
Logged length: 86.02mm
